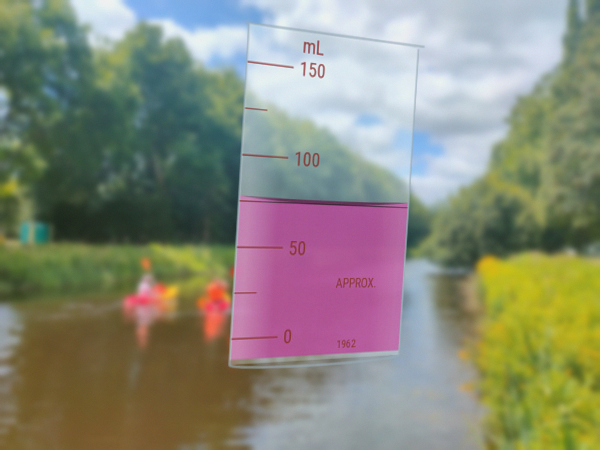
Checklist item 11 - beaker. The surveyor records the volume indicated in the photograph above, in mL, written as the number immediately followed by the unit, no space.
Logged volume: 75mL
